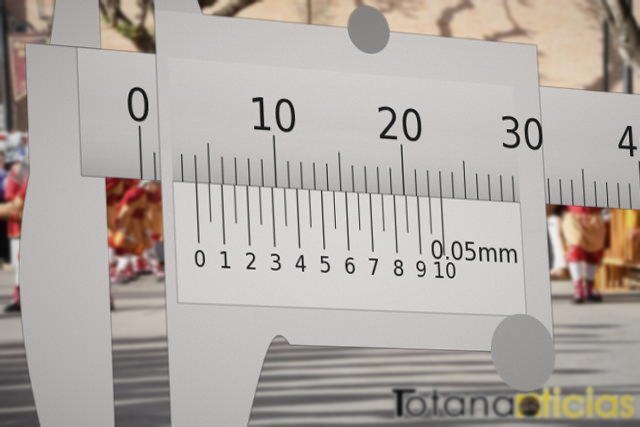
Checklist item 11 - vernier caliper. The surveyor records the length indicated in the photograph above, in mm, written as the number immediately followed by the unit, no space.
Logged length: 4.0mm
